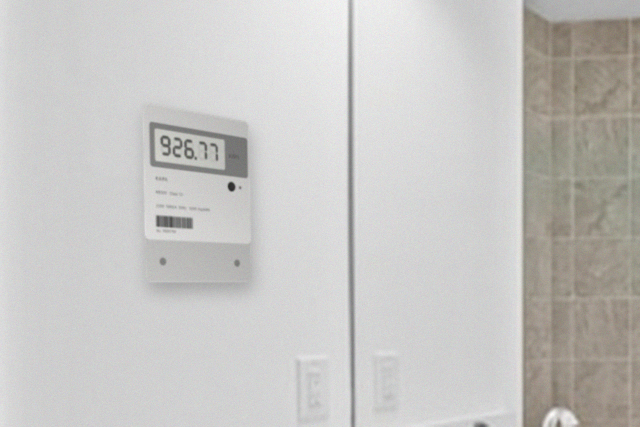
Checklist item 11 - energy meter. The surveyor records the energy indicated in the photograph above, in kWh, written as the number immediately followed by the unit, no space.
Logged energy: 926.77kWh
